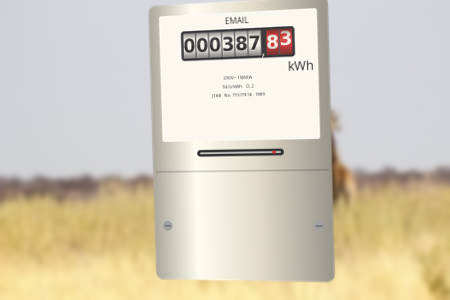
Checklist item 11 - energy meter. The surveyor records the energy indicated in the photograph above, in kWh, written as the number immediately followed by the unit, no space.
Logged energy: 387.83kWh
